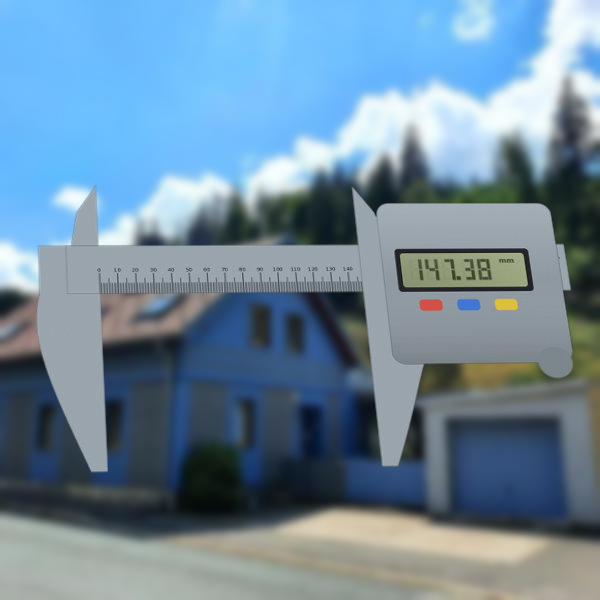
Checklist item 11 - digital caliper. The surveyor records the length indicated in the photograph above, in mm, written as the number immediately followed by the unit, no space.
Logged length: 147.38mm
